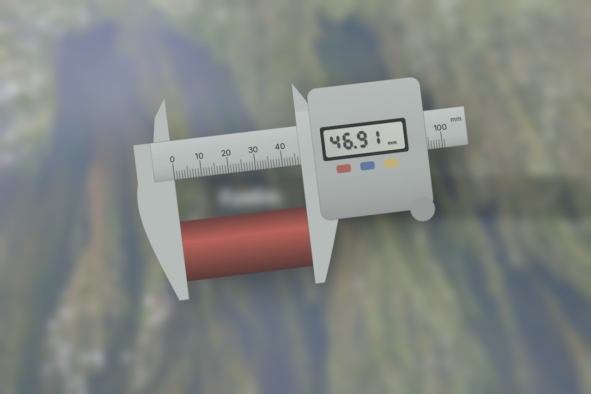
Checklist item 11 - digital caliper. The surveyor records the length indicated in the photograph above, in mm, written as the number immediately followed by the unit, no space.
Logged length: 46.91mm
